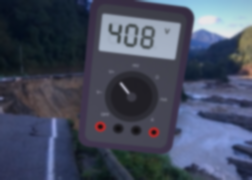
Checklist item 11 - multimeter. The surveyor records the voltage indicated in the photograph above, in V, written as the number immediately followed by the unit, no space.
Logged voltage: 408V
